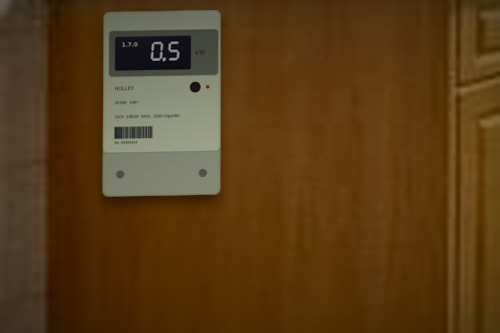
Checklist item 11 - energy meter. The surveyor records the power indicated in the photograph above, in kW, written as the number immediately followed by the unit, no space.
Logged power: 0.5kW
